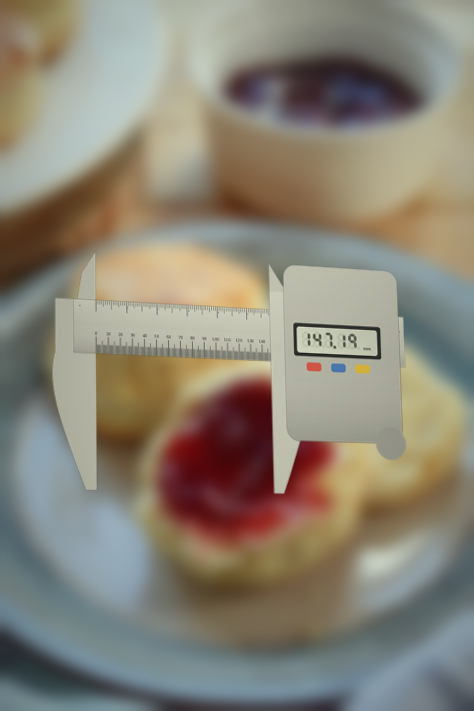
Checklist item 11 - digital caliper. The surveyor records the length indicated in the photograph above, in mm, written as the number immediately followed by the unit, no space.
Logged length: 147.19mm
